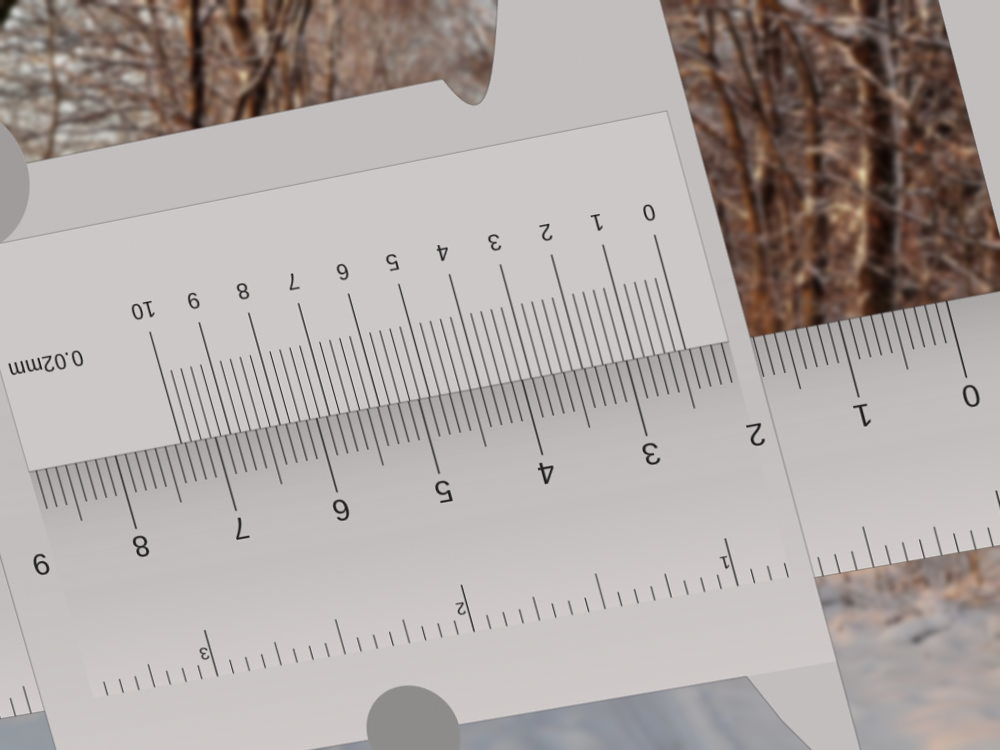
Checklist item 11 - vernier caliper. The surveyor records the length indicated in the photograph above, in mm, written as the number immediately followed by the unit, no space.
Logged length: 24.4mm
